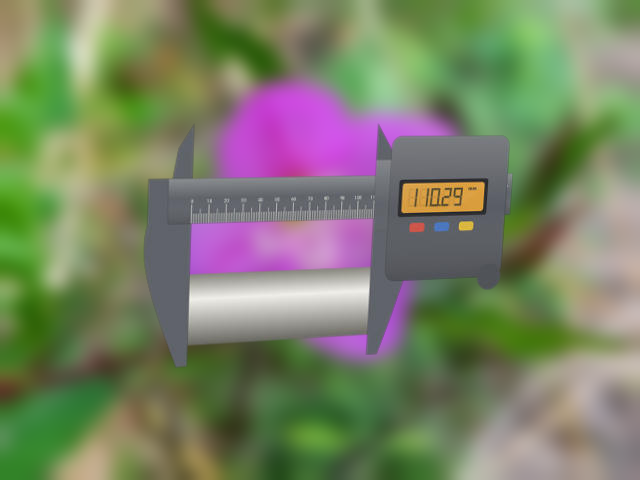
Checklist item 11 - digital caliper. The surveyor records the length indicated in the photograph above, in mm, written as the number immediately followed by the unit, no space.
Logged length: 110.29mm
